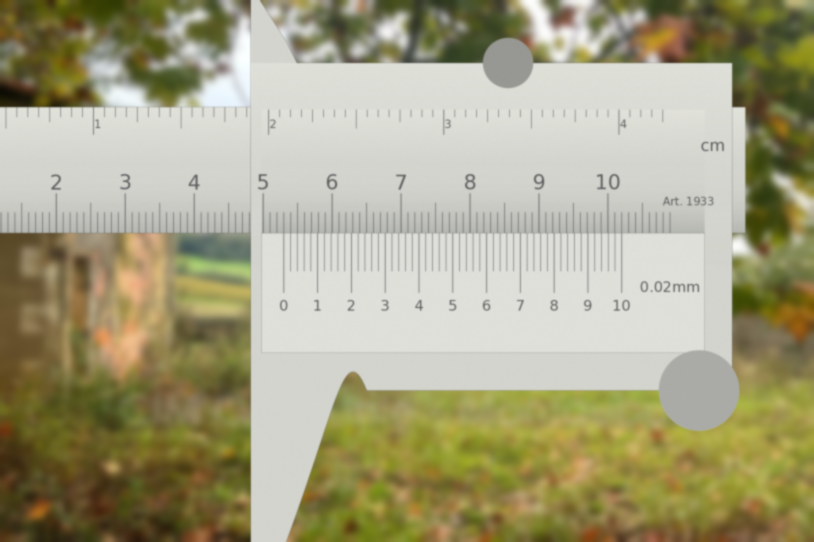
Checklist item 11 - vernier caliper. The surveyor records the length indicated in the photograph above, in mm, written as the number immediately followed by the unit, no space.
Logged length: 53.0mm
